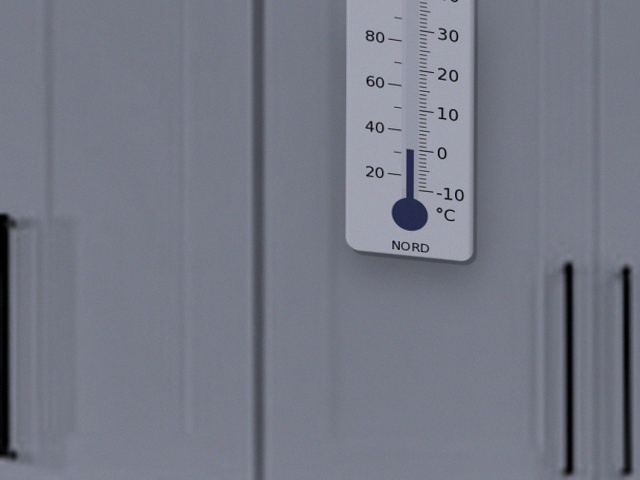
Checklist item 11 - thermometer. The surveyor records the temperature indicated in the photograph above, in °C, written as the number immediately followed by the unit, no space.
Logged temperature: 0°C
